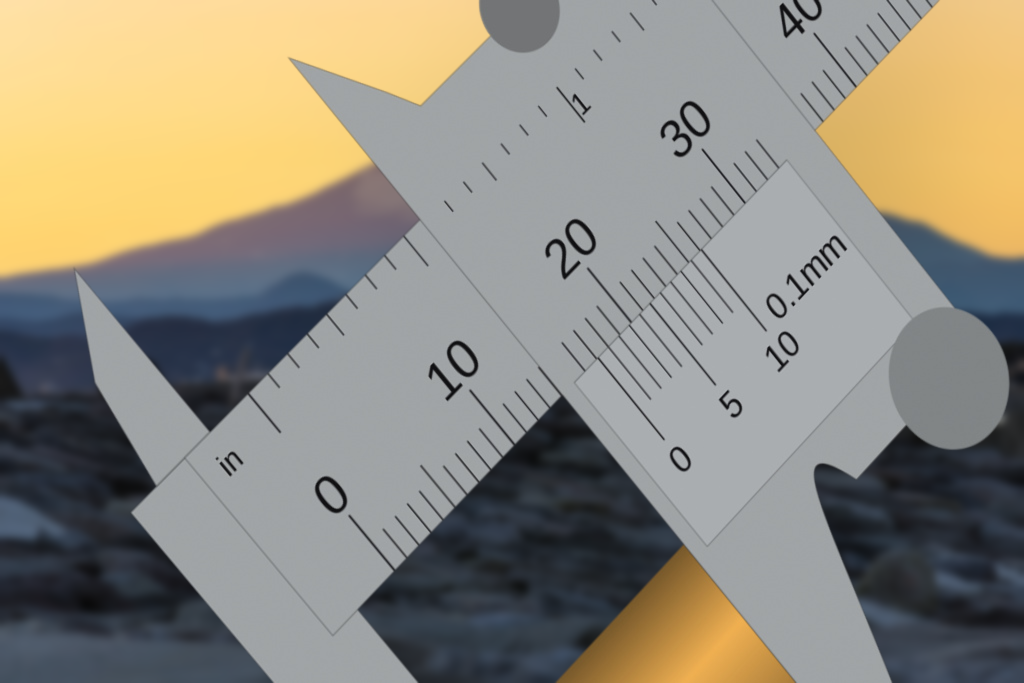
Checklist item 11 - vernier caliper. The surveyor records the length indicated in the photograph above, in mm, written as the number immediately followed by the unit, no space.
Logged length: 17.1mm
